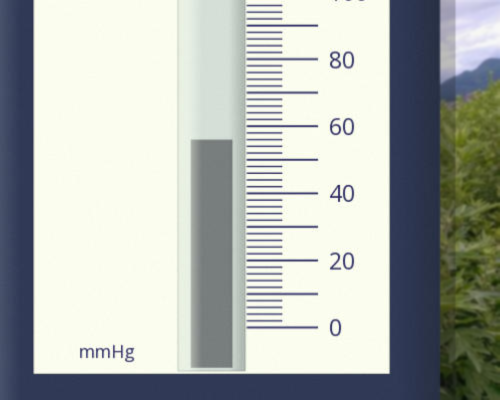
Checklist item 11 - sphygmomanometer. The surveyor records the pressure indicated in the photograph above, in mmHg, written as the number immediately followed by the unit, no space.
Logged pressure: 56mmHg
